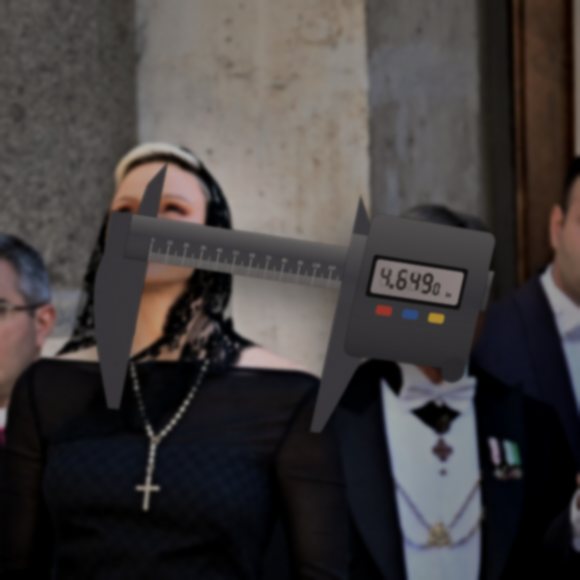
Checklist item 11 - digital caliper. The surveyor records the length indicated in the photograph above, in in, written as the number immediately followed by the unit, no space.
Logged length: 4.6490in
